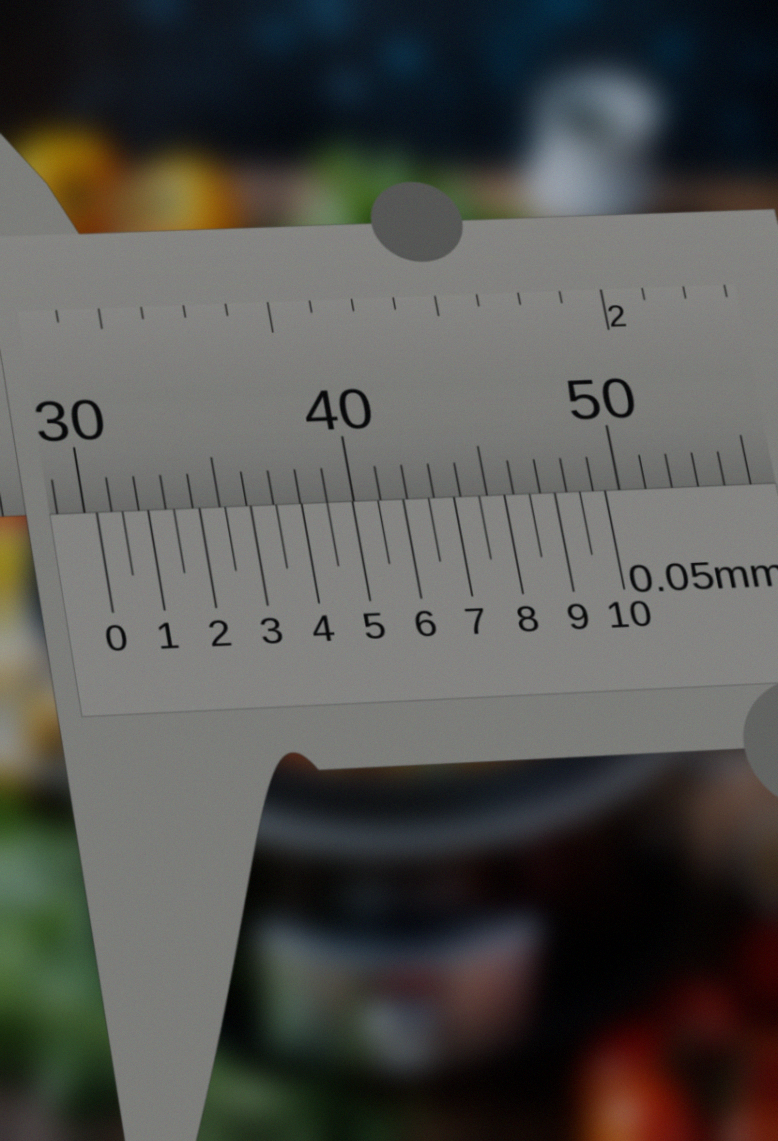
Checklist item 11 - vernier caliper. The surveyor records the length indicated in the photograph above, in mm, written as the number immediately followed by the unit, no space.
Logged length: 30.45mm
